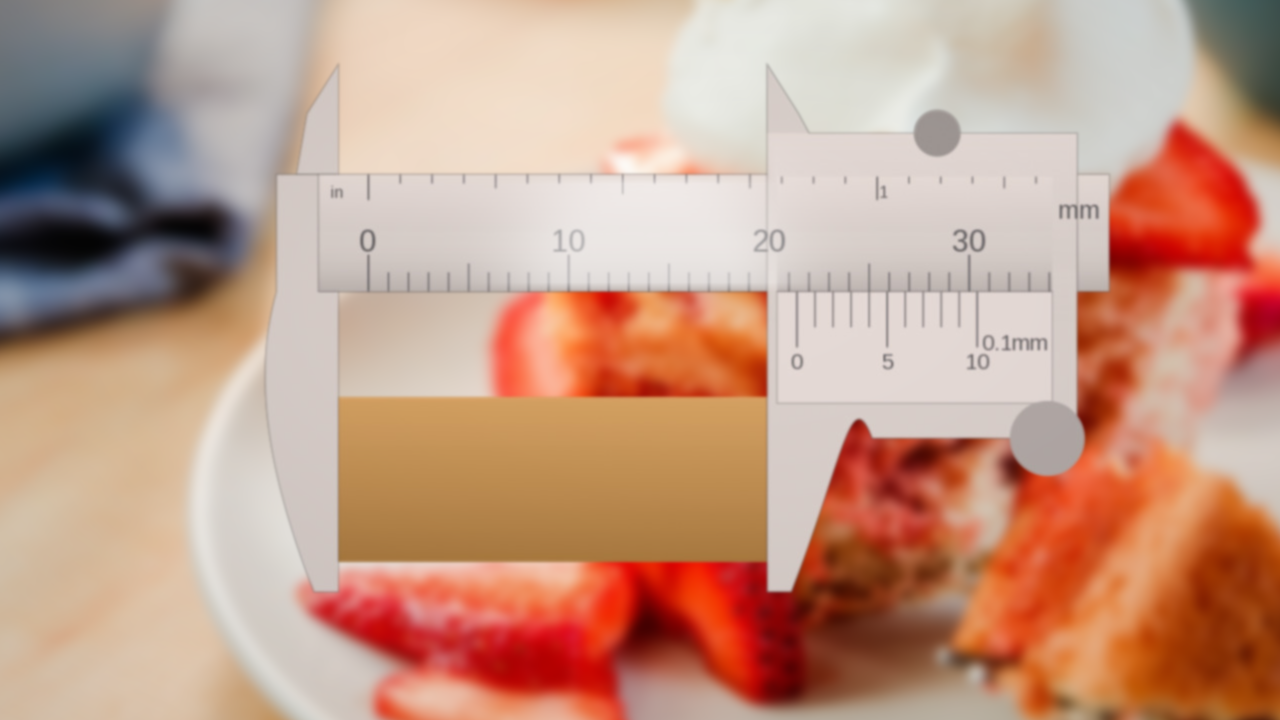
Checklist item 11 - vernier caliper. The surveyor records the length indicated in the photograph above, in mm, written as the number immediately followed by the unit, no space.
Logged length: 21.4mm
